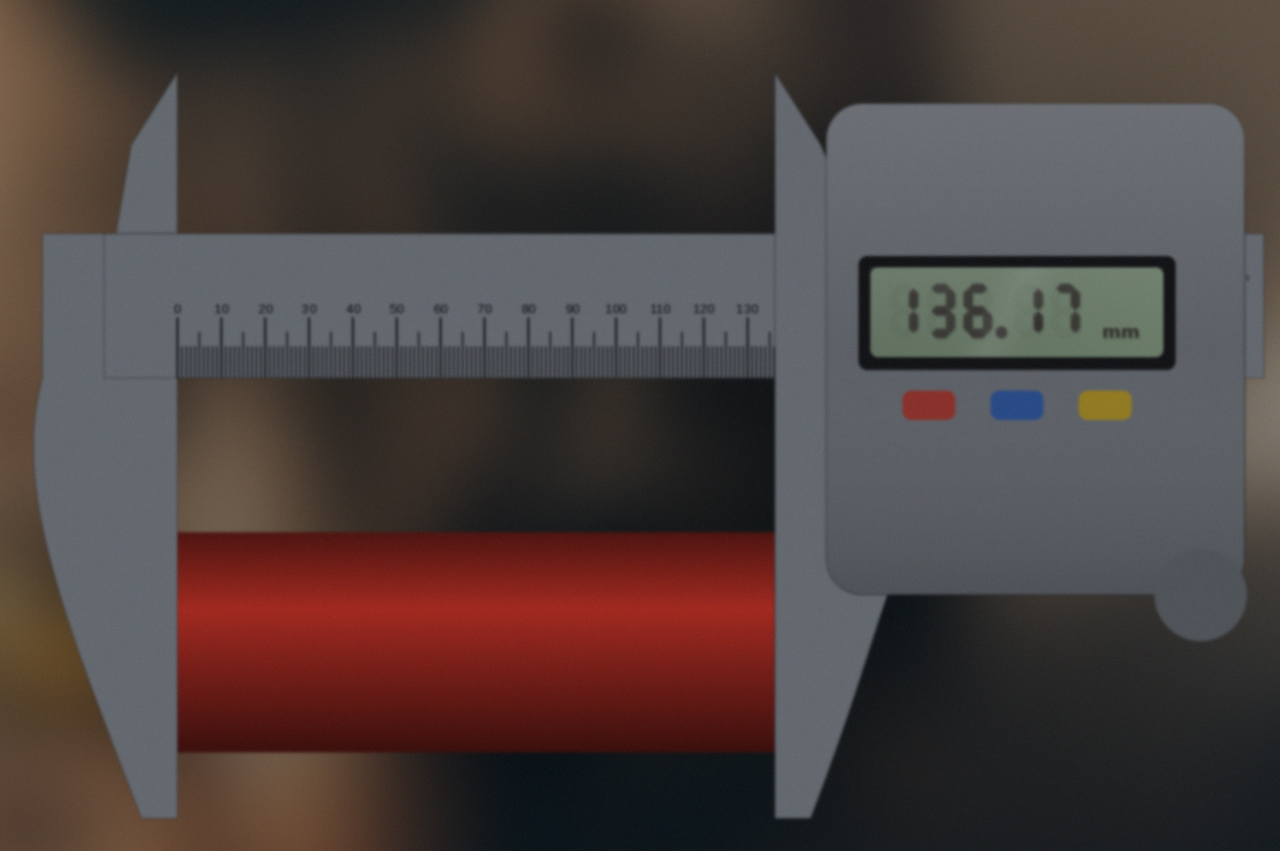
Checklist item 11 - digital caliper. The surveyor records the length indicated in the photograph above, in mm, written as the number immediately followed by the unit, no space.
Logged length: 136.17mm
